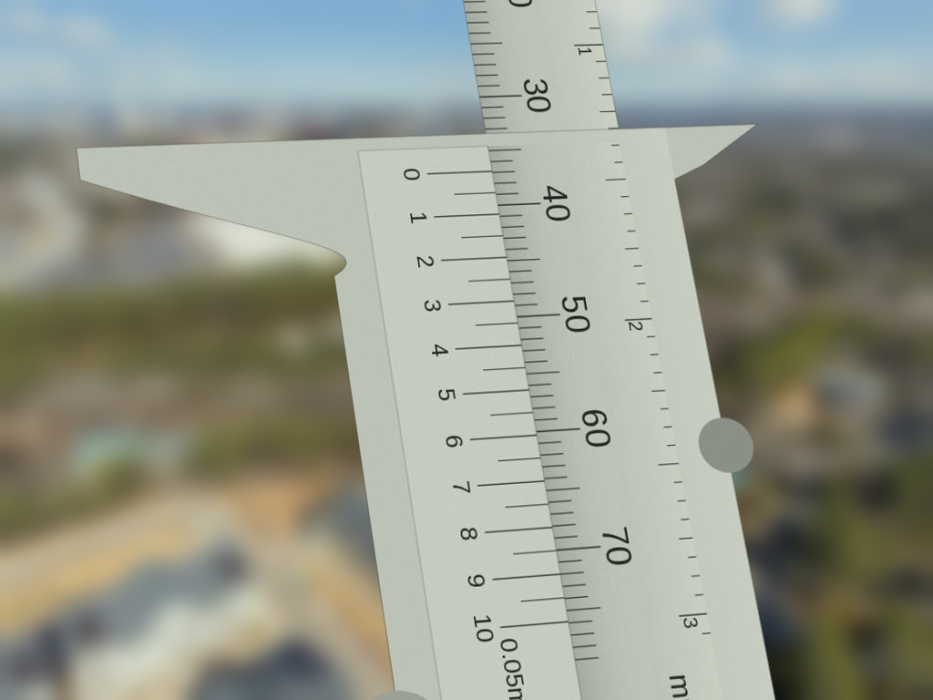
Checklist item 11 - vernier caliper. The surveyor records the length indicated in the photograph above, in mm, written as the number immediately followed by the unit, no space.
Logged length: 36.9mm
